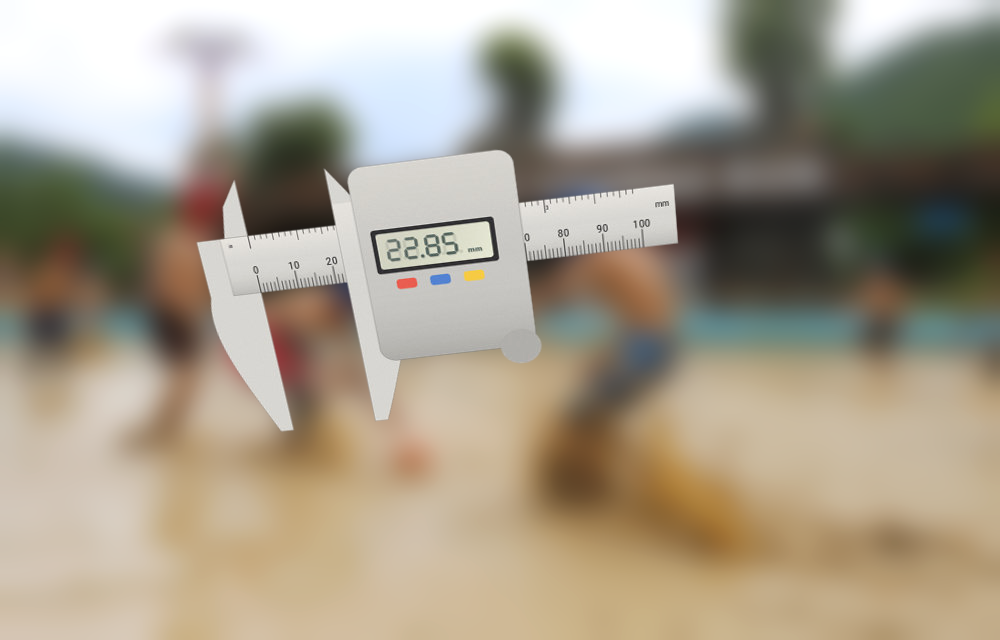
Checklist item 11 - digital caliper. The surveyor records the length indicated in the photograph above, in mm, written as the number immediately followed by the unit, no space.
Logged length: 22.85mm
